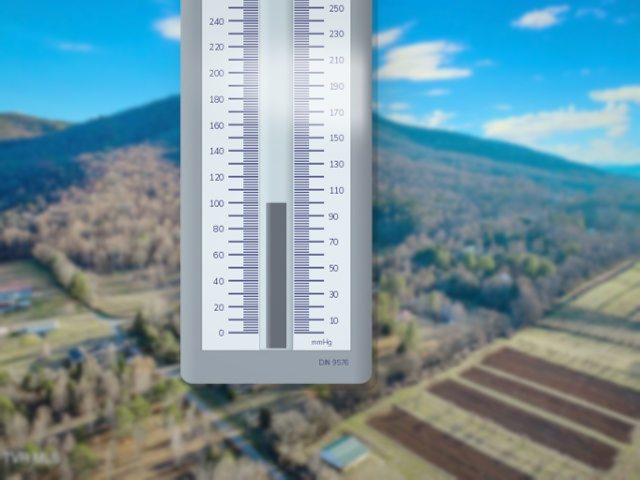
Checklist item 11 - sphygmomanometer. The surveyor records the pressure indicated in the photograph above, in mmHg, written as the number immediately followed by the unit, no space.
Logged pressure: 100mmHg
